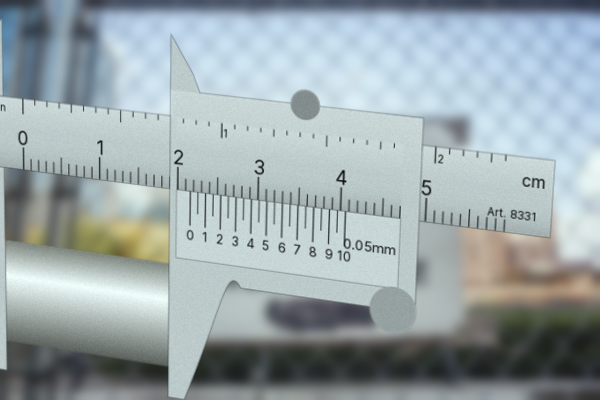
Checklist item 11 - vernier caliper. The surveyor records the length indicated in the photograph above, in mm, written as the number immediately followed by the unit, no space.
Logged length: 21.6mm
